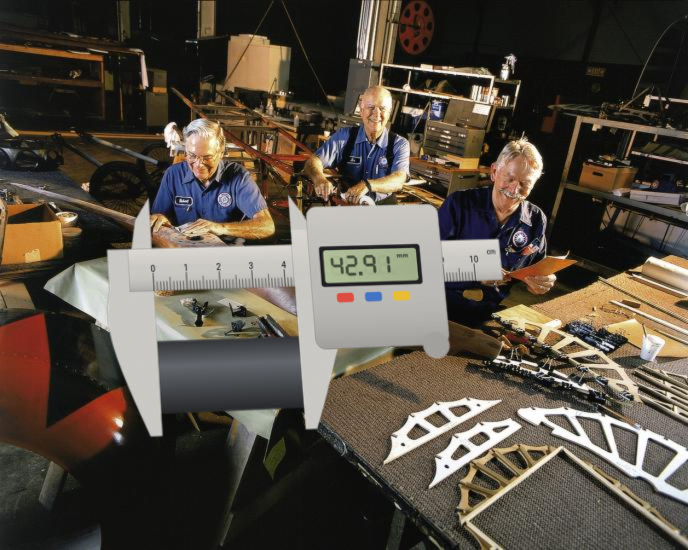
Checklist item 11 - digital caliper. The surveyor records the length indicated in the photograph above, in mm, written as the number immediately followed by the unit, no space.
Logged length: 42.91mm
